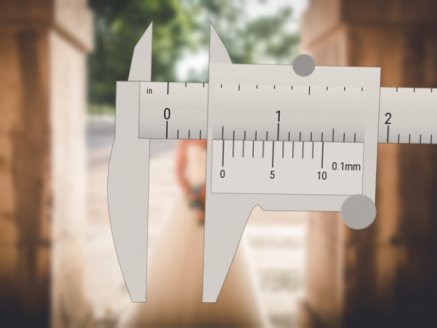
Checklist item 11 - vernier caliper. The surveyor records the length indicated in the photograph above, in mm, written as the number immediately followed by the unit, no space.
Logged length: 5.1mm
